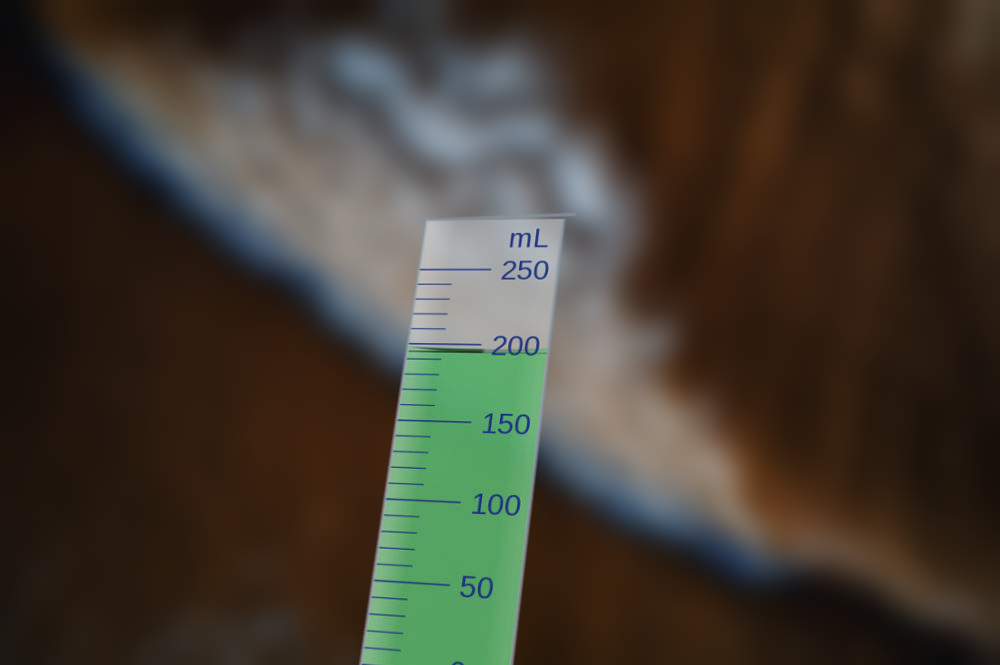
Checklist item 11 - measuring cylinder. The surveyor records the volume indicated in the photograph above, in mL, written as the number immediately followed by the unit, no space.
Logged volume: 195mL
